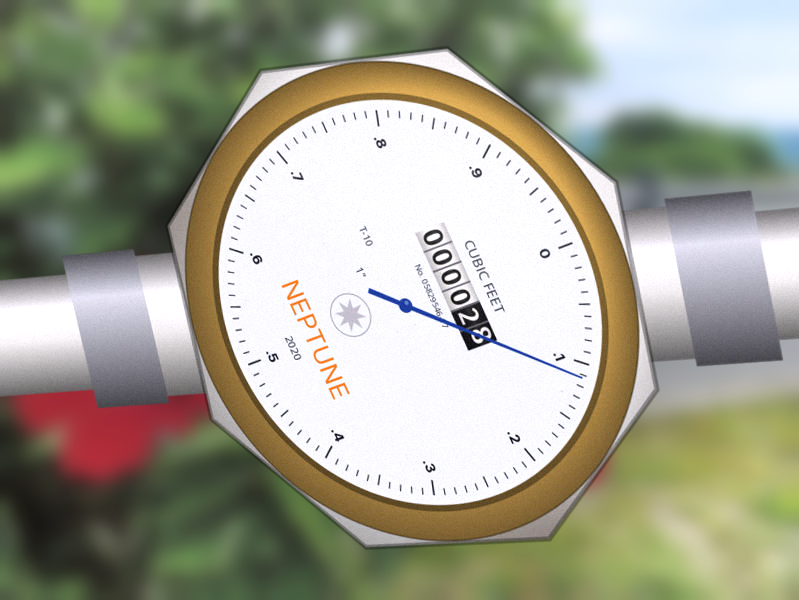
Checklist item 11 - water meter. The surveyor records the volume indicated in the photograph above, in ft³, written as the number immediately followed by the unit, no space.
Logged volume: 28.11ft³
